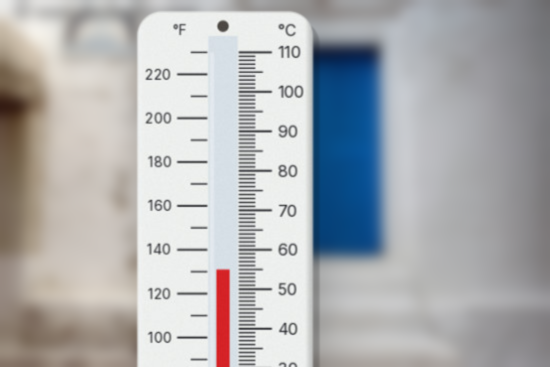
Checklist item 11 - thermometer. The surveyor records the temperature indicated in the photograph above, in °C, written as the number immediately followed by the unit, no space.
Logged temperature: 55°C
